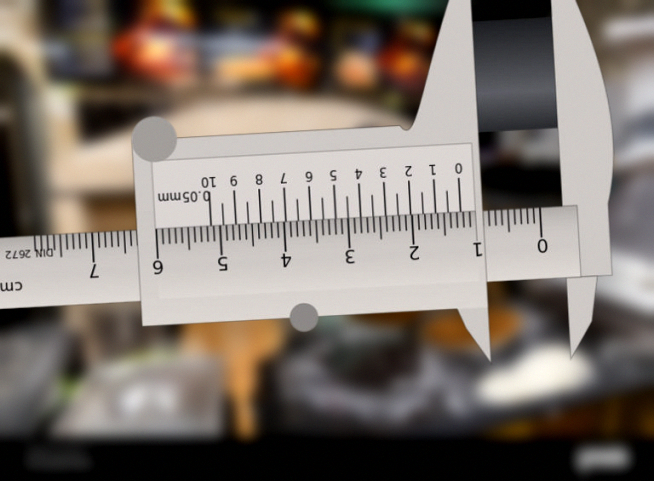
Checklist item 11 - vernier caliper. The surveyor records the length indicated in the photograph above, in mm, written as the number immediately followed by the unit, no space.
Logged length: 12.4mm
